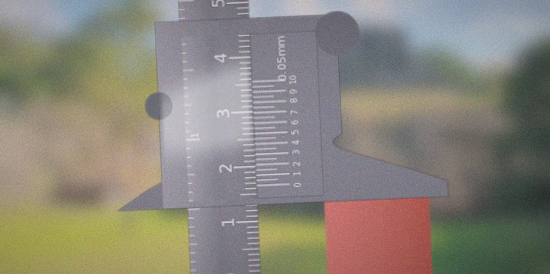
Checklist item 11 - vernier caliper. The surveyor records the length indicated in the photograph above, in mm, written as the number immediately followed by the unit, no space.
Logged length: 16.5mm
